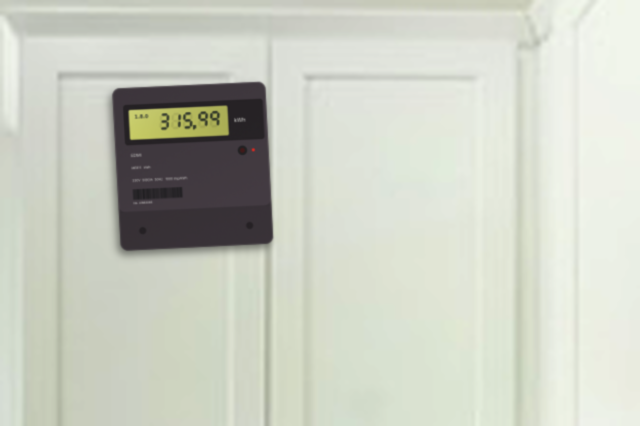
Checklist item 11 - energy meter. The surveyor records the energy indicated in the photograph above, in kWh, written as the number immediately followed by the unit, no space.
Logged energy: 315.99kWh
